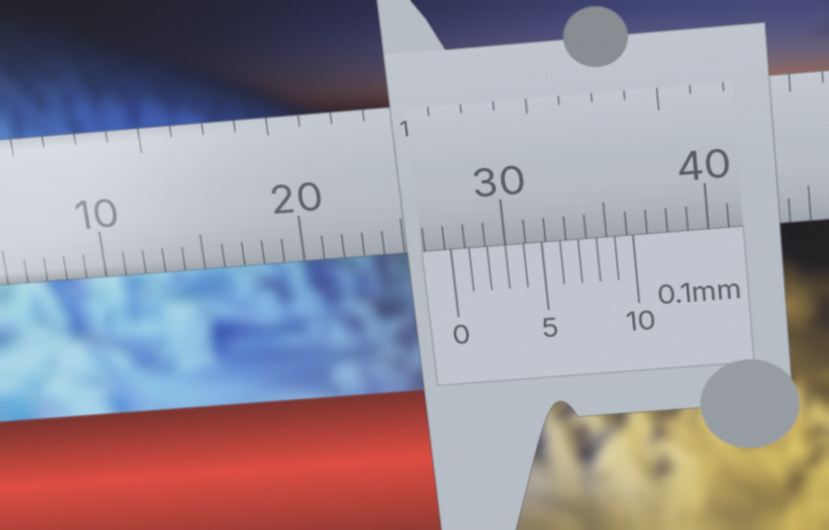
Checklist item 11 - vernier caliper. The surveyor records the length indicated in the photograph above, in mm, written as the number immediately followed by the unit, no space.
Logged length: 27.3mm
